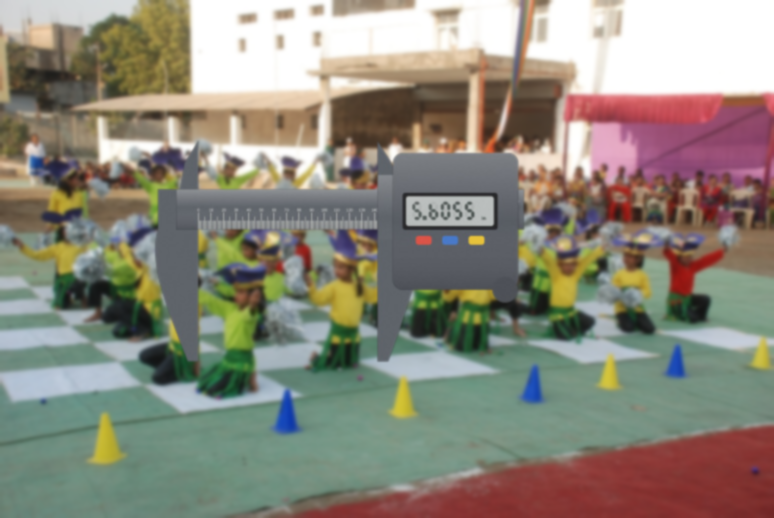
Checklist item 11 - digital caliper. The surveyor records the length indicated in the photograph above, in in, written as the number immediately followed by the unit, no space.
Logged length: 5.6055in
